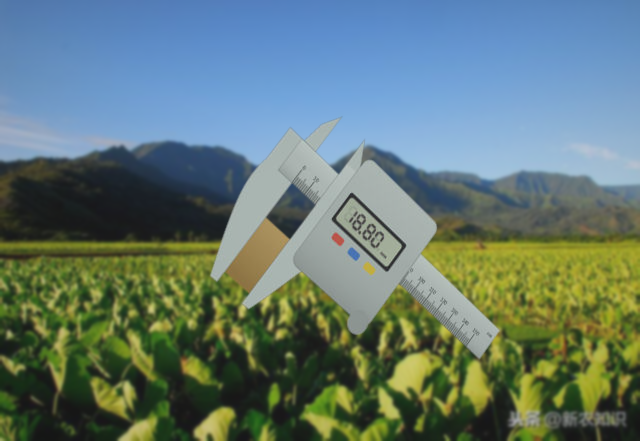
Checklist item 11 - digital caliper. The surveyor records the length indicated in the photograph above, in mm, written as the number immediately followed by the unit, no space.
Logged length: 18.80mm
